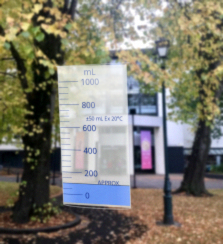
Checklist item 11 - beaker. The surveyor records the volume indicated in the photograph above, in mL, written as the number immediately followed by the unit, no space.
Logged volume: 100mL
